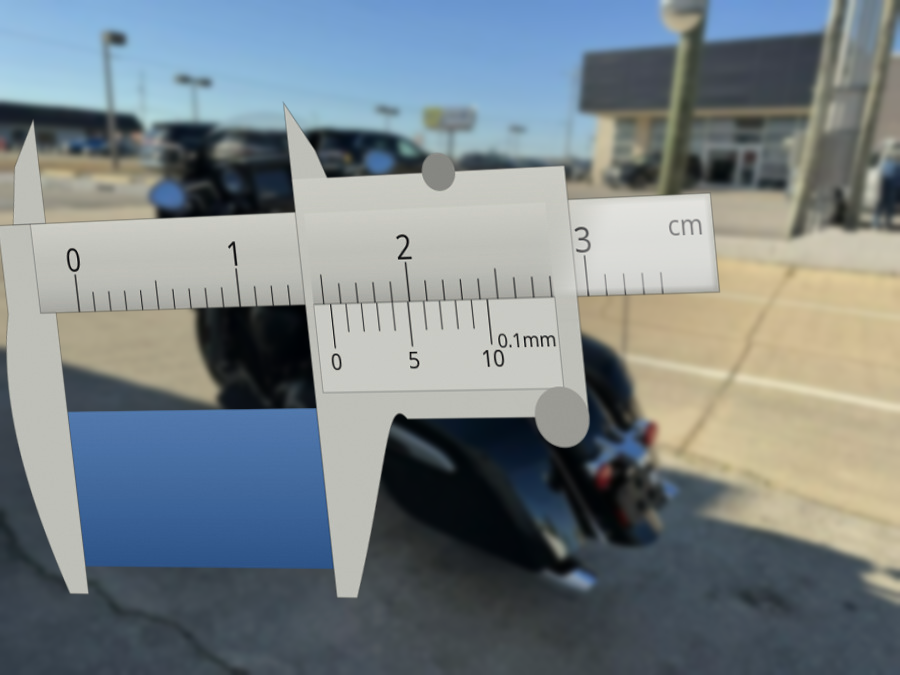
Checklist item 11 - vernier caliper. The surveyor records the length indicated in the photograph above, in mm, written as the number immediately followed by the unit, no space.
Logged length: 15.4mm
